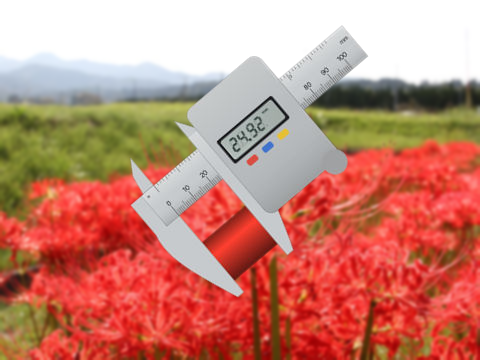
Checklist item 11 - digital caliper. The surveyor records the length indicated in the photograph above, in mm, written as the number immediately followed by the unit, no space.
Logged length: 24.92mm
